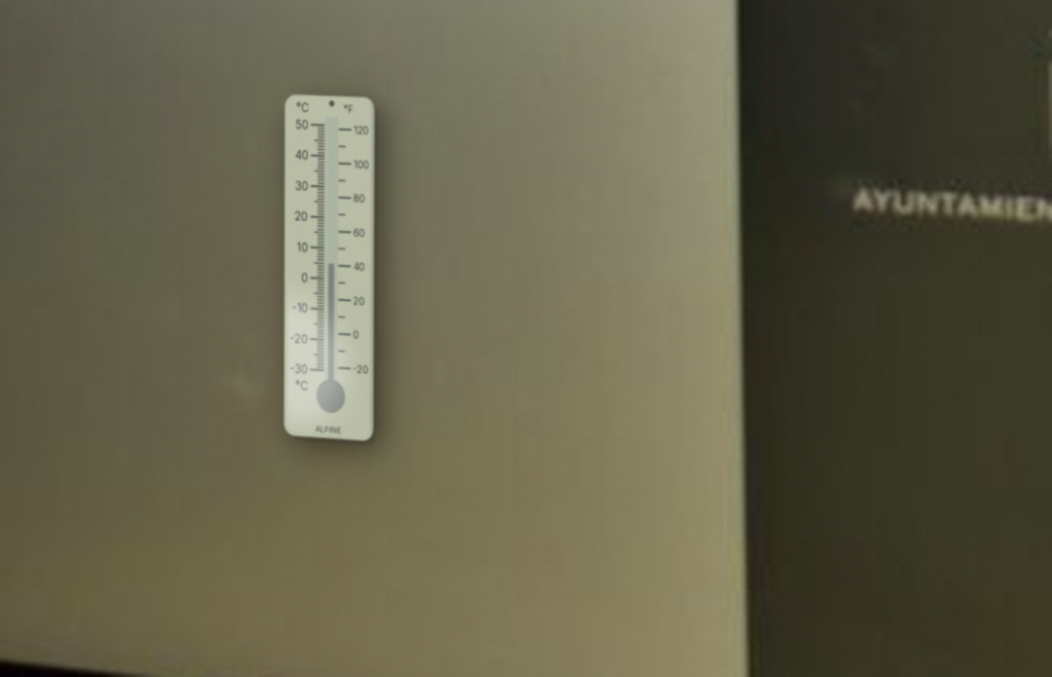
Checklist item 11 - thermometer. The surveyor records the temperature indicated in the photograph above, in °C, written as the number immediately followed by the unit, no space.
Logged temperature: 5°C
